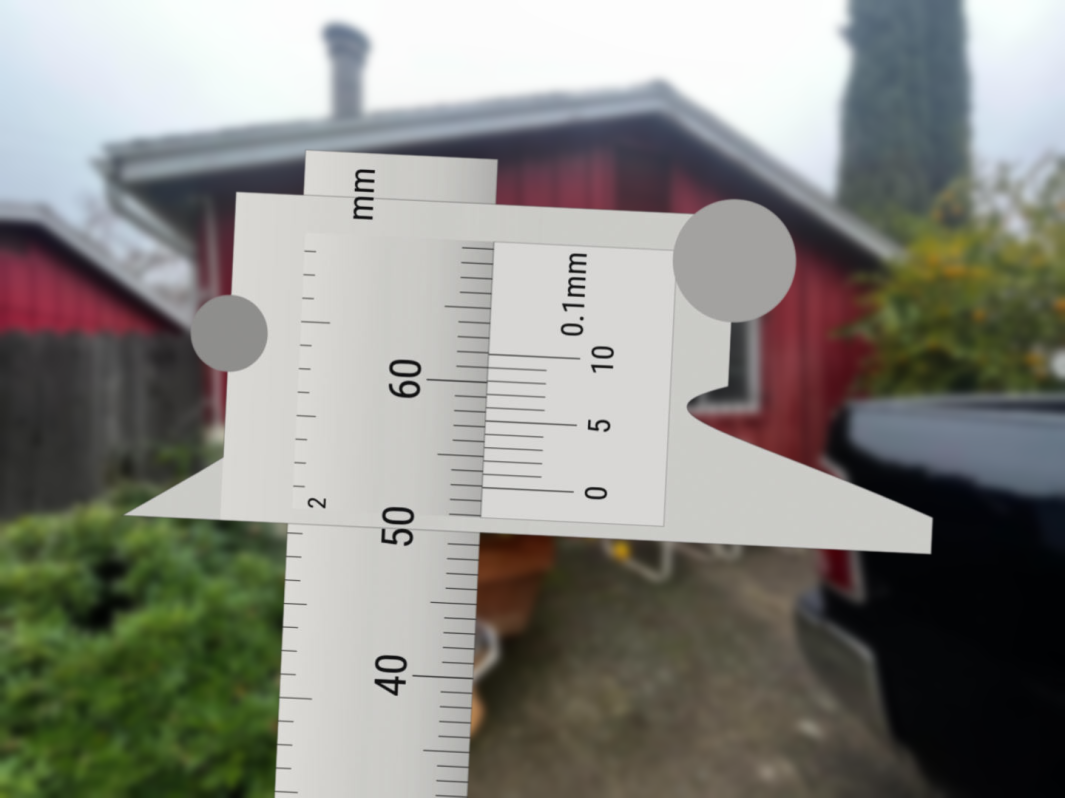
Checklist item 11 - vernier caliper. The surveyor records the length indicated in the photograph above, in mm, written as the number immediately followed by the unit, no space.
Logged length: 52.9mm
